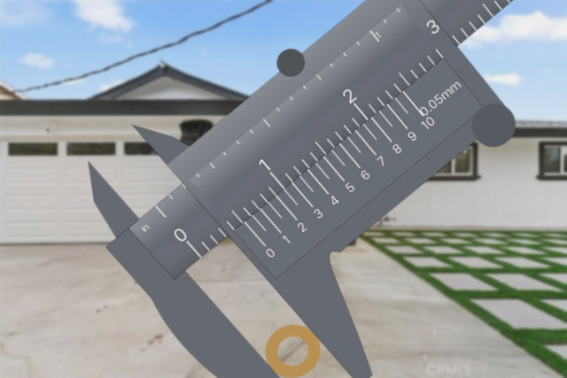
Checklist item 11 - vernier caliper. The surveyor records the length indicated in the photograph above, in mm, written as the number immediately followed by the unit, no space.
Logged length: 5.2mm
